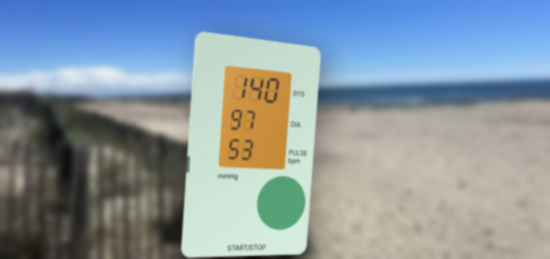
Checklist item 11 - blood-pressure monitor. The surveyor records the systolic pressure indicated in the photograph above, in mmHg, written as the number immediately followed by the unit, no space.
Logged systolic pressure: 140mmHg
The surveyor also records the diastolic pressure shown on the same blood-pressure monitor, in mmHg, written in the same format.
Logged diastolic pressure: 97mmHg
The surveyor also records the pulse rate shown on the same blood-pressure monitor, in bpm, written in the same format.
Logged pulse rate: 53bpm
